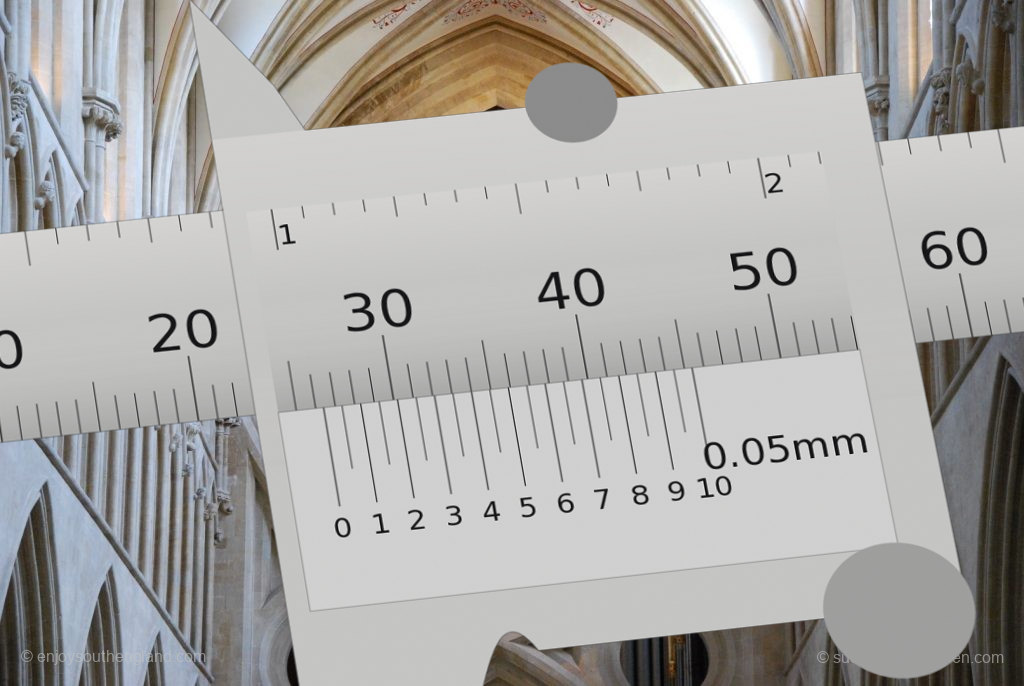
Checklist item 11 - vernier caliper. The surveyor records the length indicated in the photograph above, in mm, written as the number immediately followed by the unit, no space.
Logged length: 26.4mm
